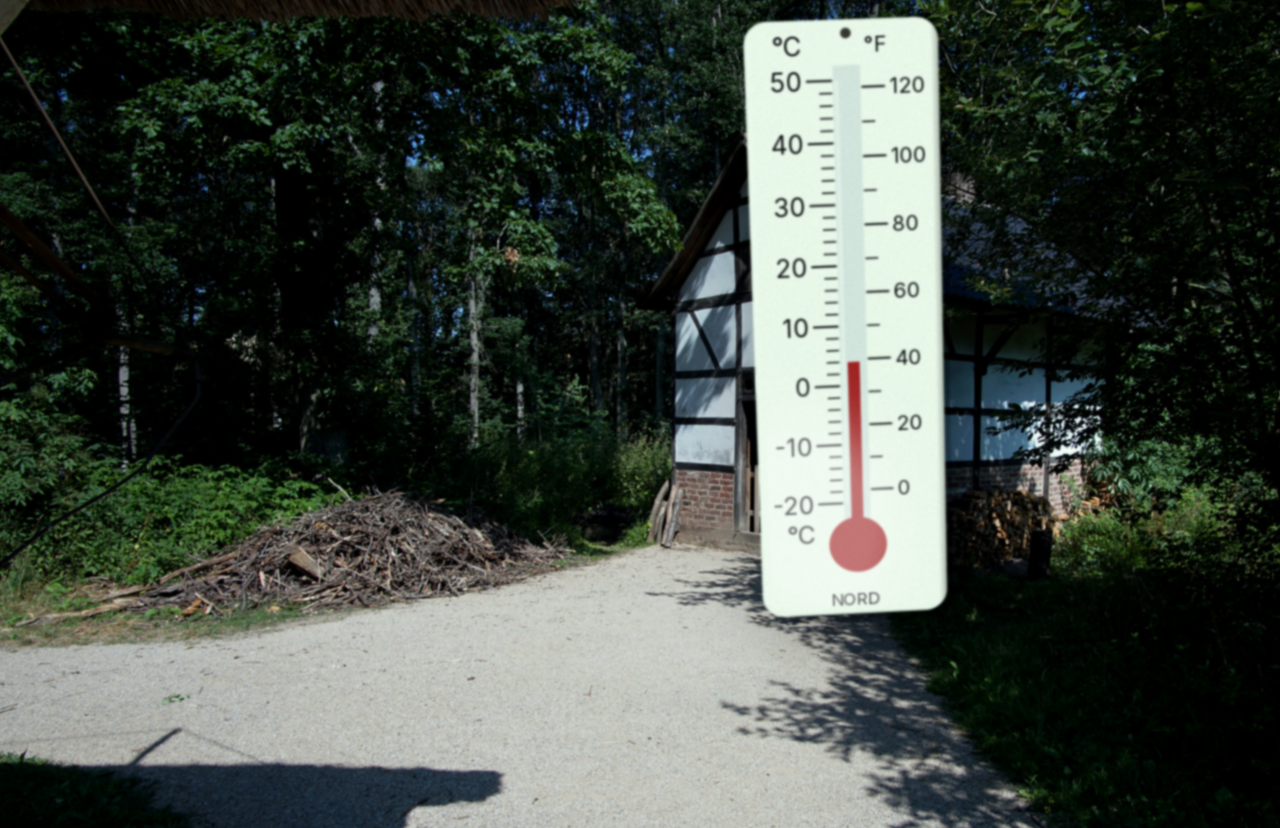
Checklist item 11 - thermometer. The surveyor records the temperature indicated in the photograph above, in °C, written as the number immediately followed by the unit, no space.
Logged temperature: 4°C
